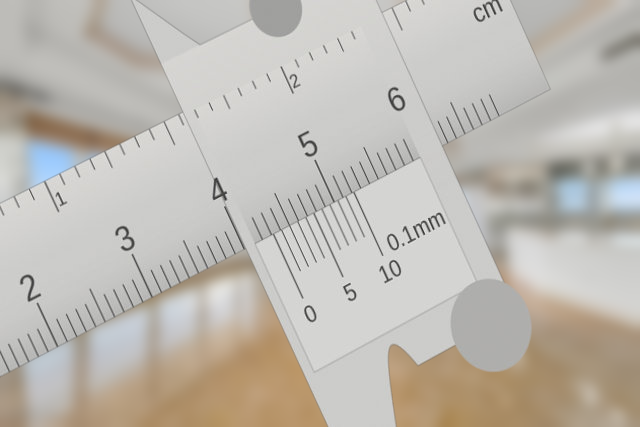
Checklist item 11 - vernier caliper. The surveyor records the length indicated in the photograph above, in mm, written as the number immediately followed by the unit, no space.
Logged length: 43.2mm
